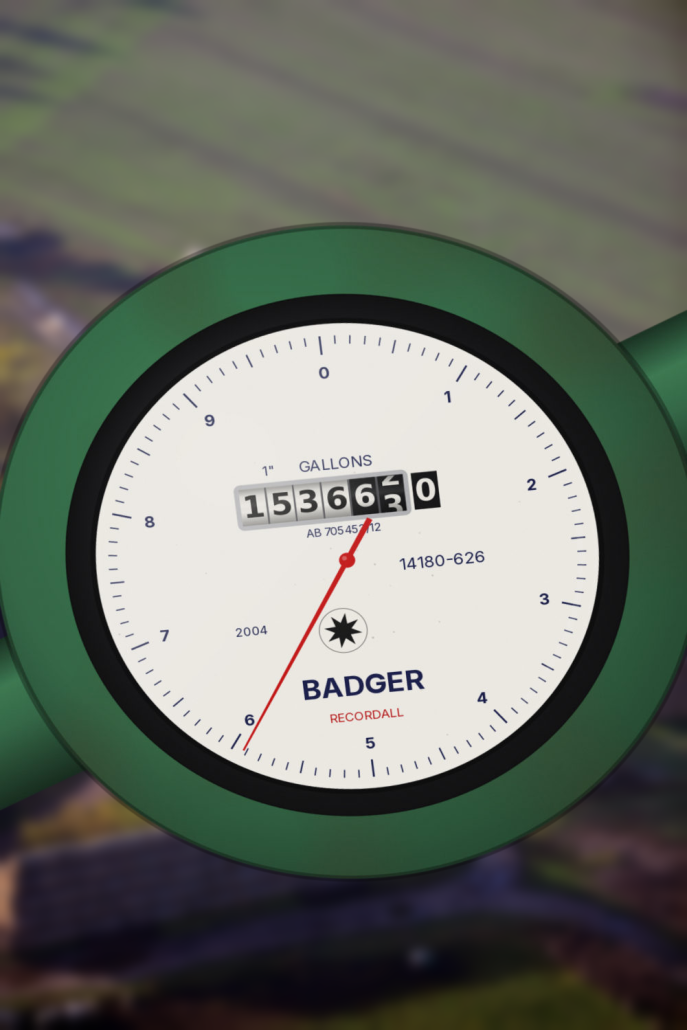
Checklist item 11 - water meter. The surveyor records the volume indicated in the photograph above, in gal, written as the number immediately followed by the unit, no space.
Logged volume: 1536625.9gal
